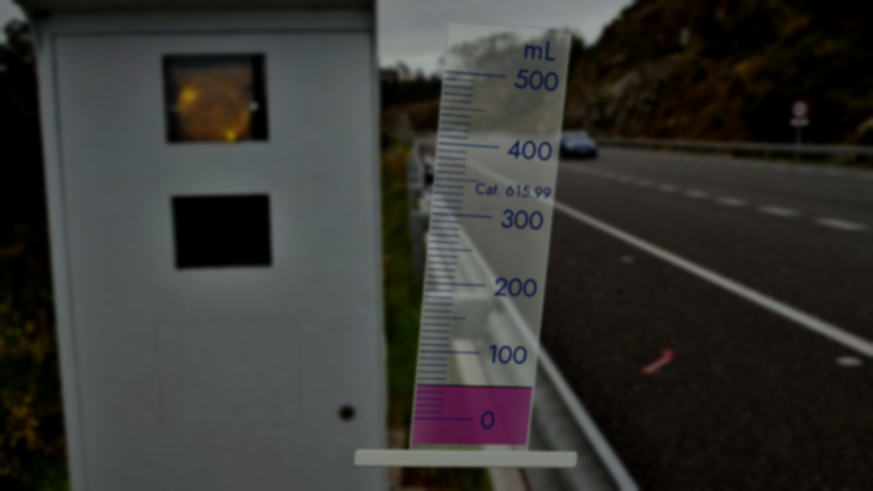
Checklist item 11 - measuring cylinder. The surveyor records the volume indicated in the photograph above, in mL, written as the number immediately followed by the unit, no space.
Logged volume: 50mL
